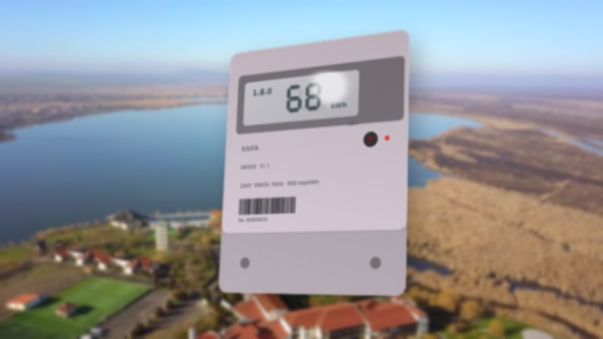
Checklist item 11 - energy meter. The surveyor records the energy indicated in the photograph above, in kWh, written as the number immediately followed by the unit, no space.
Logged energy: 68kWh
